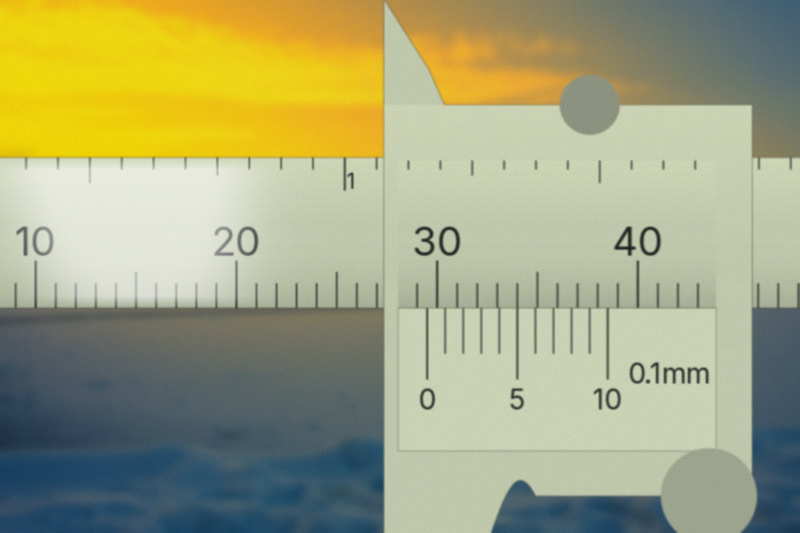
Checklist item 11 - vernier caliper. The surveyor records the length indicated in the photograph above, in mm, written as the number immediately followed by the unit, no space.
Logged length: 29.5mm
